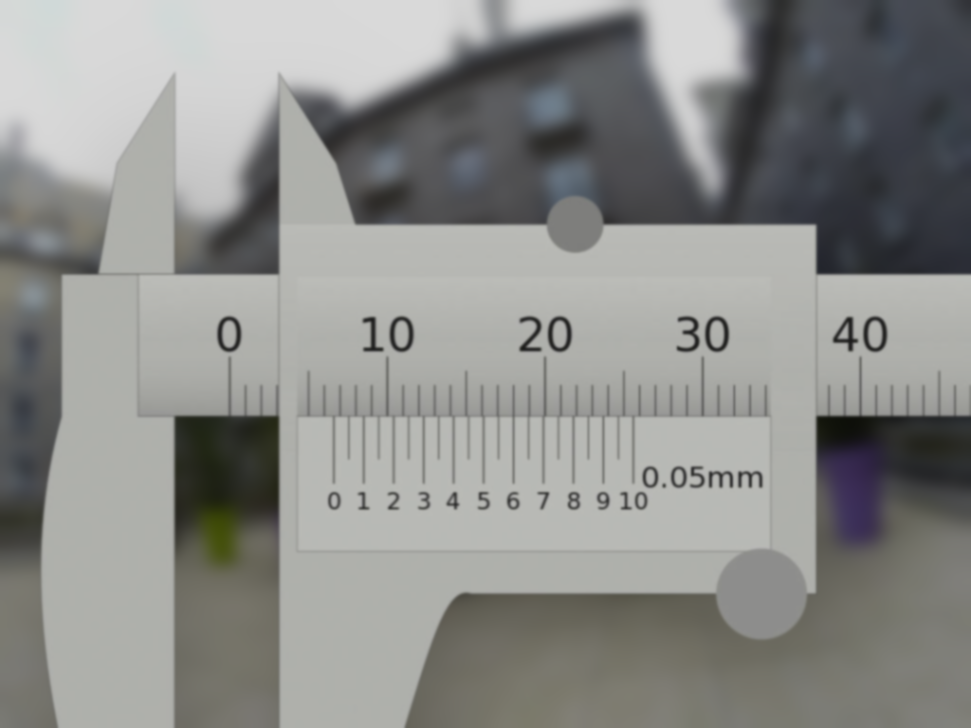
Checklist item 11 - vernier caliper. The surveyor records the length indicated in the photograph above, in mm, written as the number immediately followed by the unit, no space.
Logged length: 6.6mm
